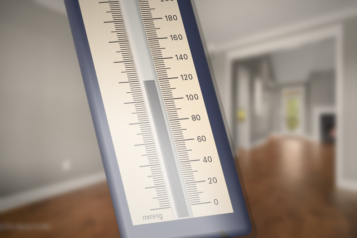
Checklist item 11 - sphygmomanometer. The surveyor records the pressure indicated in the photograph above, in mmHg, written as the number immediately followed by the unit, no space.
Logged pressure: 120mmHg
